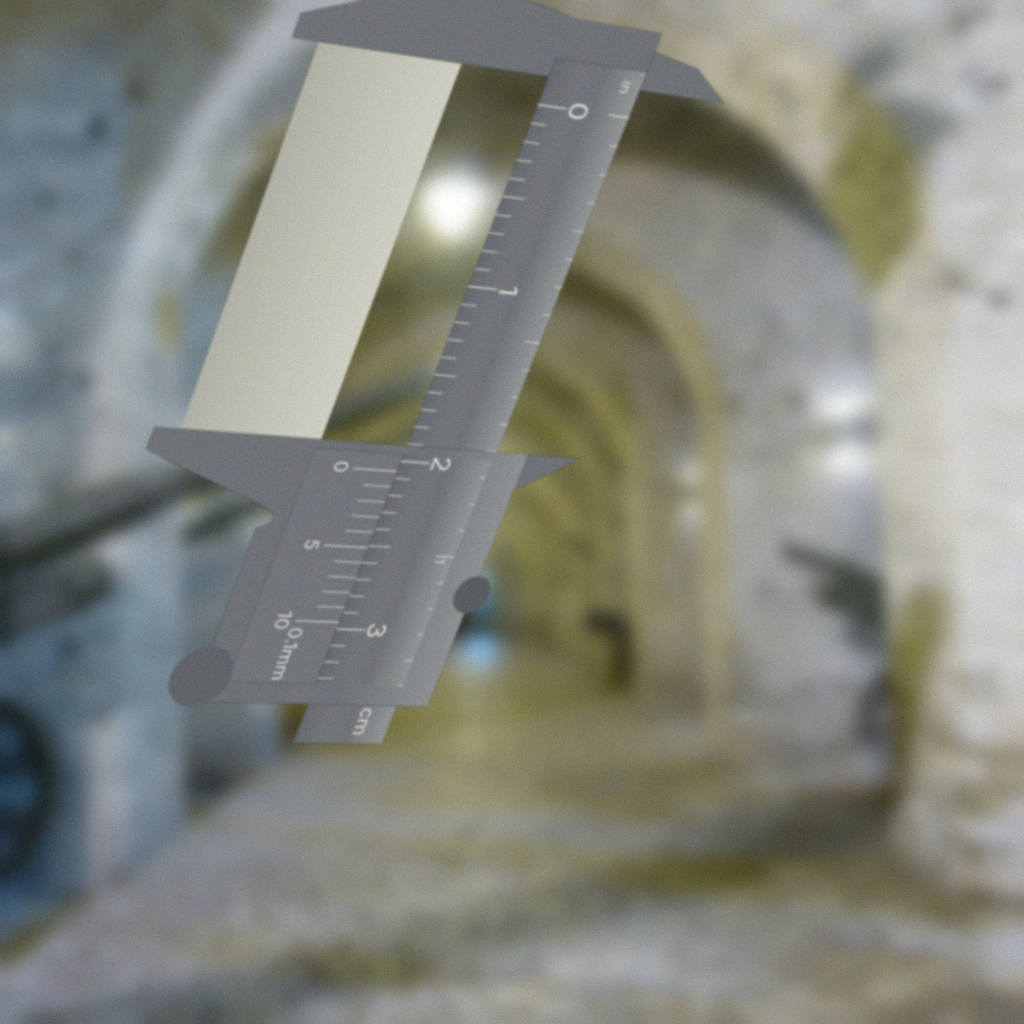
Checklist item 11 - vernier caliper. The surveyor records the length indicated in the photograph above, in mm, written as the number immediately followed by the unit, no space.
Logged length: 20.6mm
